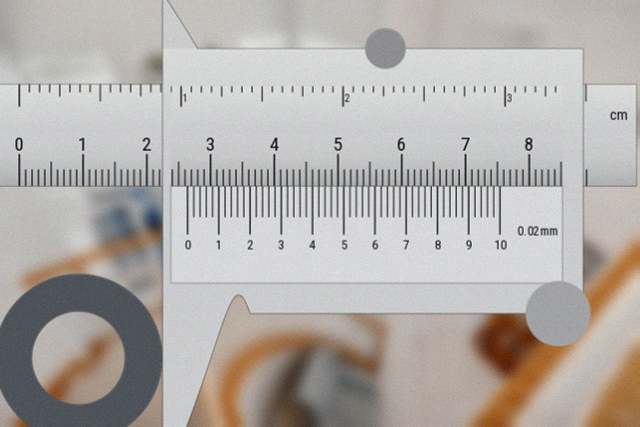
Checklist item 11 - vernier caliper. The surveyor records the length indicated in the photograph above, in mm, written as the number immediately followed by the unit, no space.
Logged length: 26.4mm
